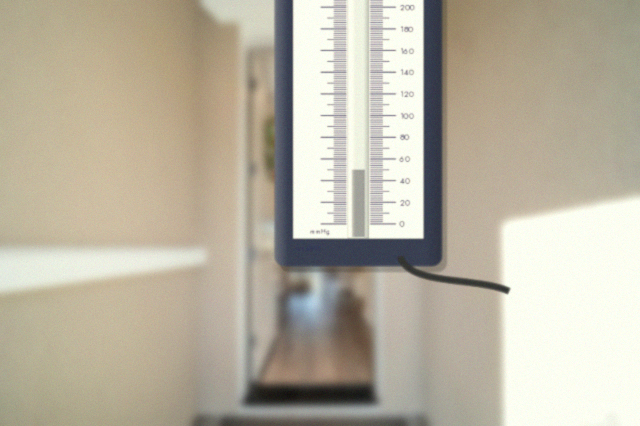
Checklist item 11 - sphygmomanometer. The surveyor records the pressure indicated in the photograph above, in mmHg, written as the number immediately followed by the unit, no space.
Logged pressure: 50mmHg
